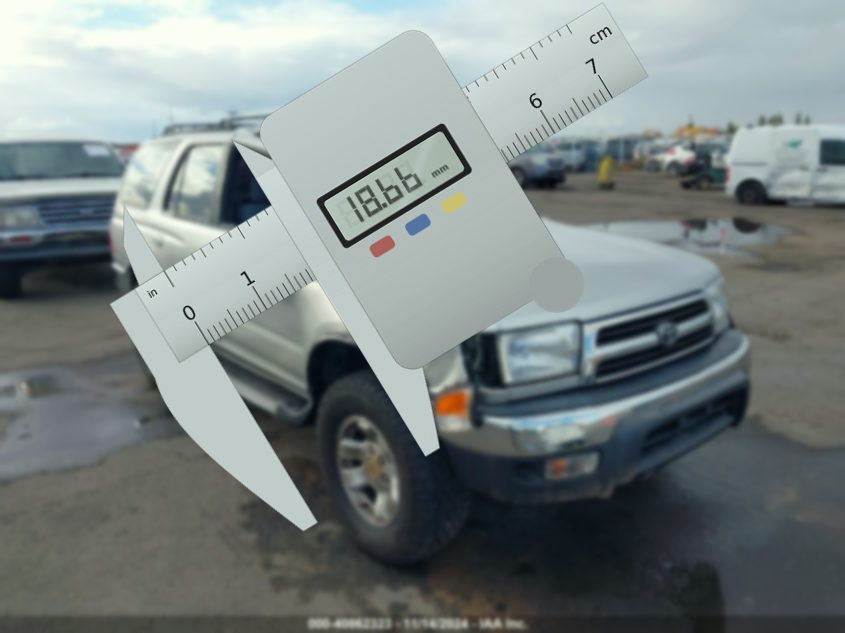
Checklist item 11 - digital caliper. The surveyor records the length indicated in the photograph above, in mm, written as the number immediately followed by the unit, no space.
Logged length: 18.66mm
